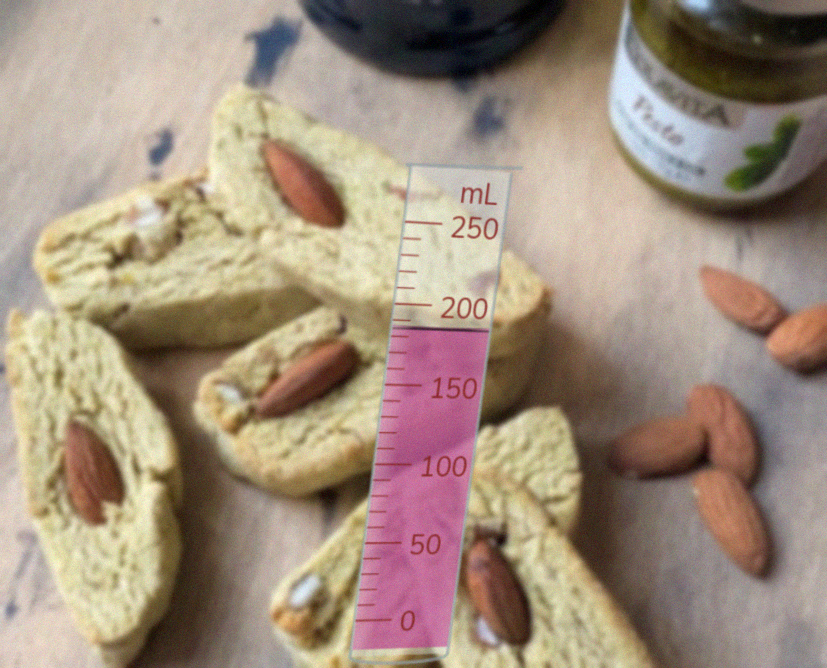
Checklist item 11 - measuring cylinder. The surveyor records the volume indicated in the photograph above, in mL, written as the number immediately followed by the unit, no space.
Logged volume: 185mL
